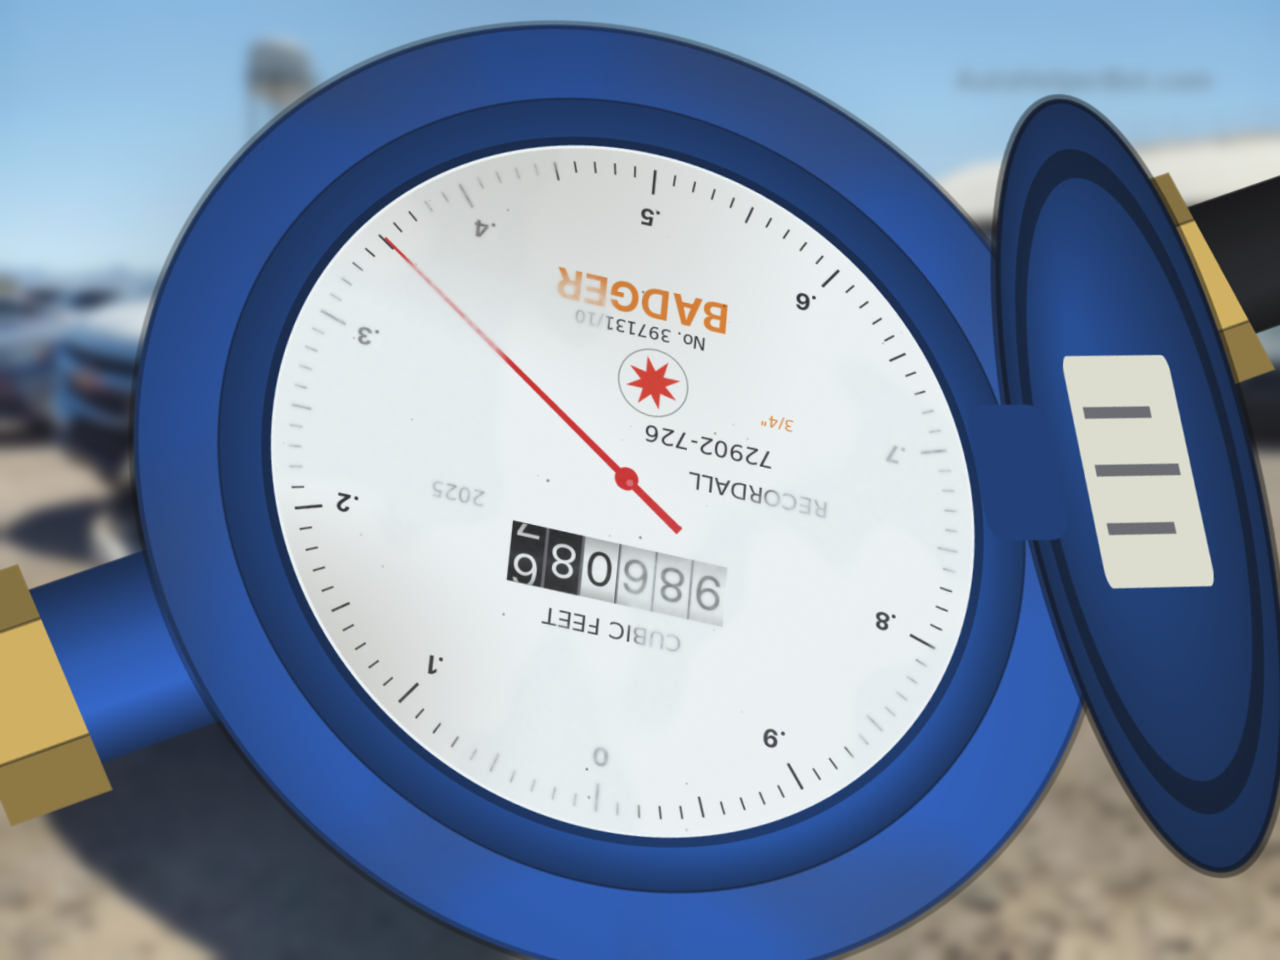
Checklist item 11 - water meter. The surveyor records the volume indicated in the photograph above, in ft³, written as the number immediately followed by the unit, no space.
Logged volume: 986086.35ft³
